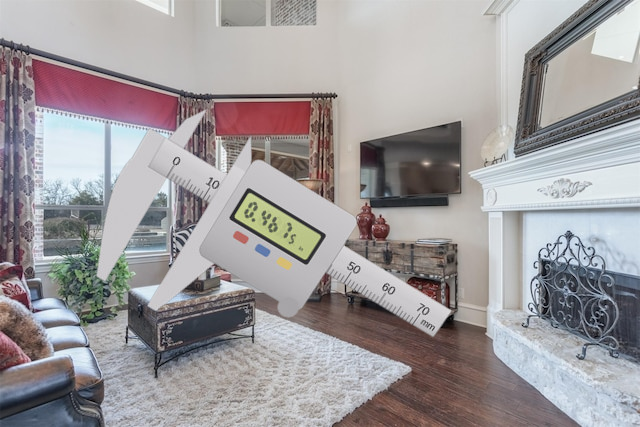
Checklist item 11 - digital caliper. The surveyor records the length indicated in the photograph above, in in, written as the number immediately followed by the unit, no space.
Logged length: 0.4675in
